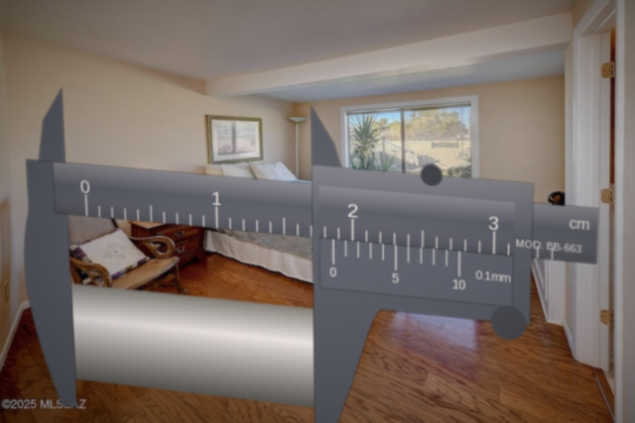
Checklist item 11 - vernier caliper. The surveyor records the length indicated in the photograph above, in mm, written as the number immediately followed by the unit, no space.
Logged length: 18.6mm
